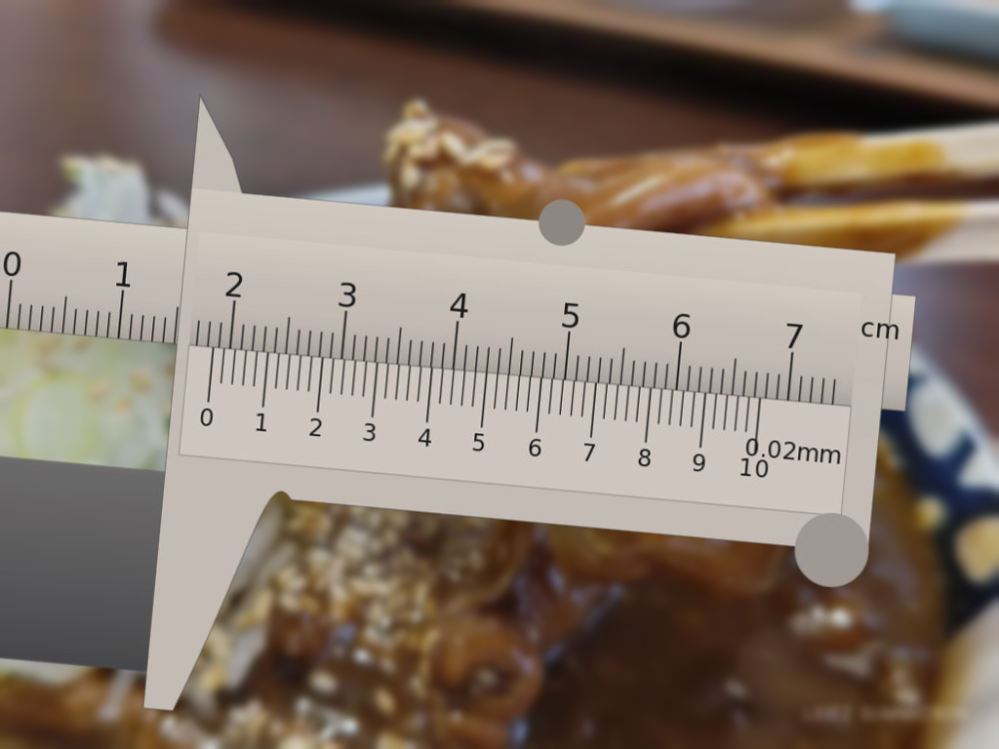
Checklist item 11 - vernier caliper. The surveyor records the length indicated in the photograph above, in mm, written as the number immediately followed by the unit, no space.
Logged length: 18.5mm
